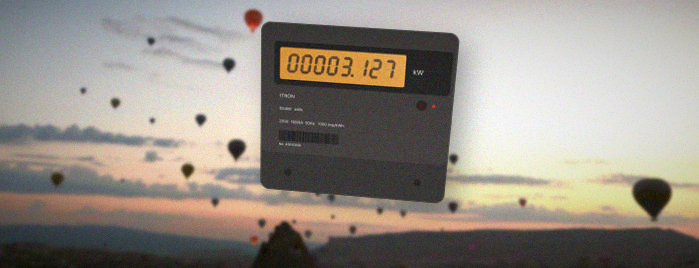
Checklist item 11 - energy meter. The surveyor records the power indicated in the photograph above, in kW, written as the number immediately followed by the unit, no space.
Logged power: 3.127kW
